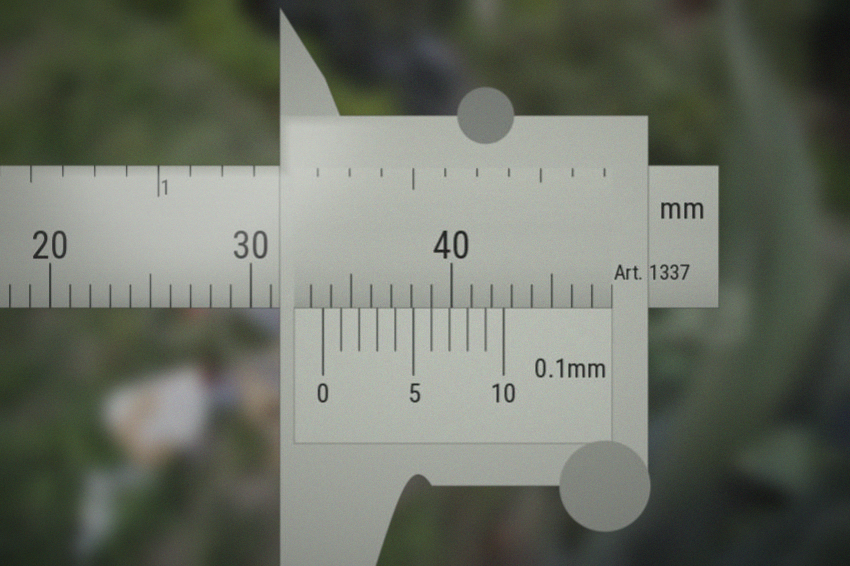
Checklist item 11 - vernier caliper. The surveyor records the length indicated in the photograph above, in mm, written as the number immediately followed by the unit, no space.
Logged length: 33.6mm
